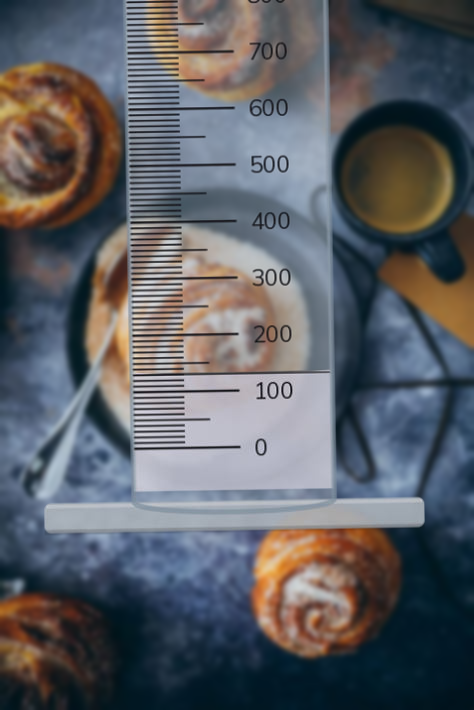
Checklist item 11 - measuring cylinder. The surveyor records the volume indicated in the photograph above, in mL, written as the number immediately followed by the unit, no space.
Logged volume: 130mL
